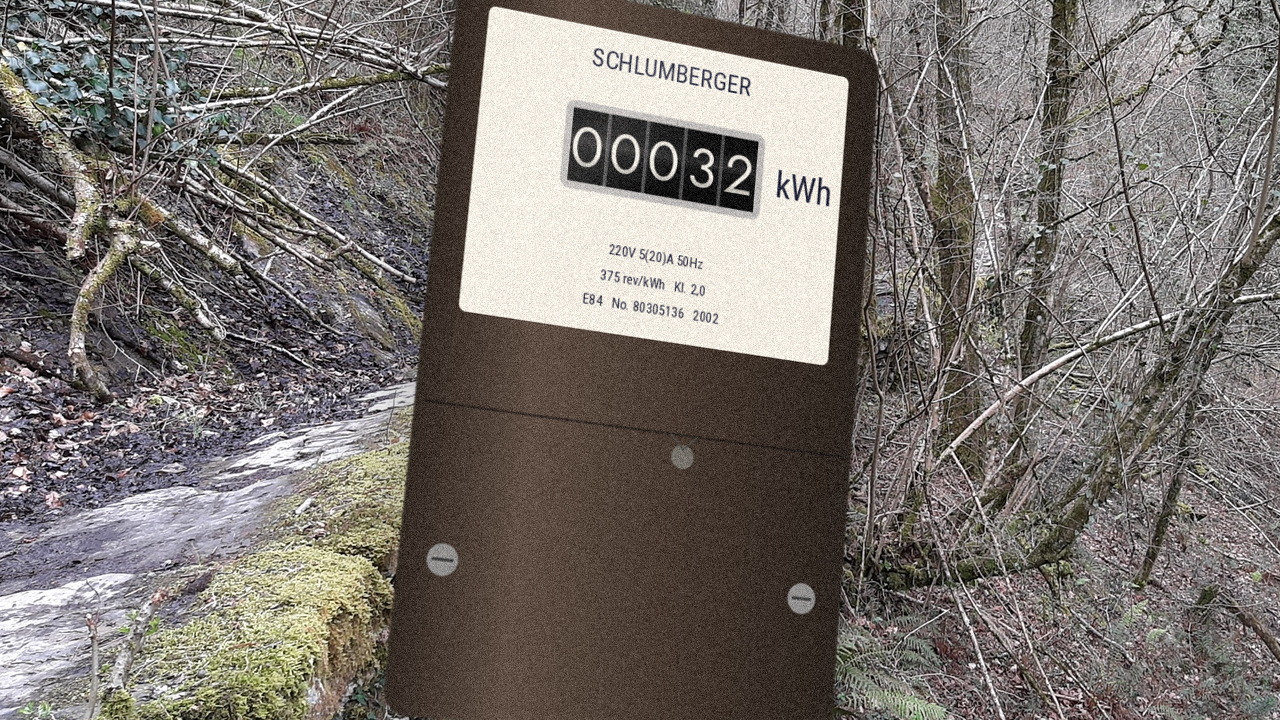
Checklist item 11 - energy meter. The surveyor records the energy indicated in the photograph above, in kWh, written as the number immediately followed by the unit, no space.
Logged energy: 32kWh
